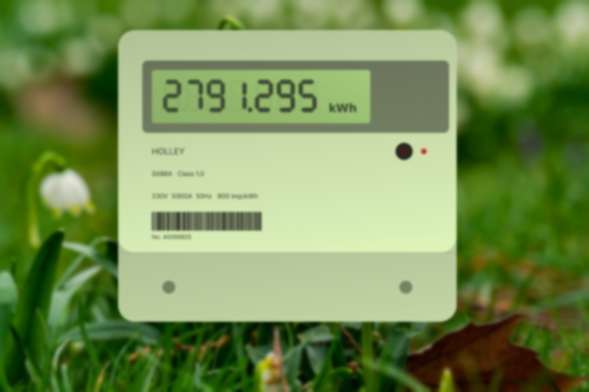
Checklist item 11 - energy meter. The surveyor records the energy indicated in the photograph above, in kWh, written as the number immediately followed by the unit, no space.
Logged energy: 2791.295kWh
